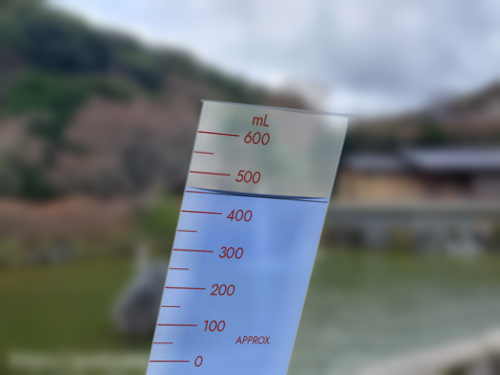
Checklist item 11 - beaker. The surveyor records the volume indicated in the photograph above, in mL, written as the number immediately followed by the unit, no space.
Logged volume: 450mL
